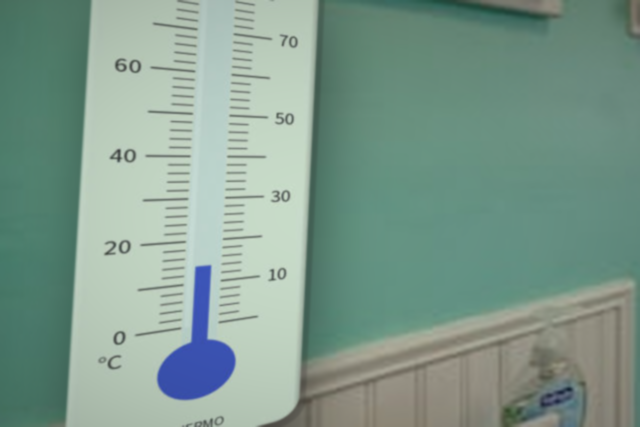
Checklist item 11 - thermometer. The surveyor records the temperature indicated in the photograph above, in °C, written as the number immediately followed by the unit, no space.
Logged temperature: 14°C
